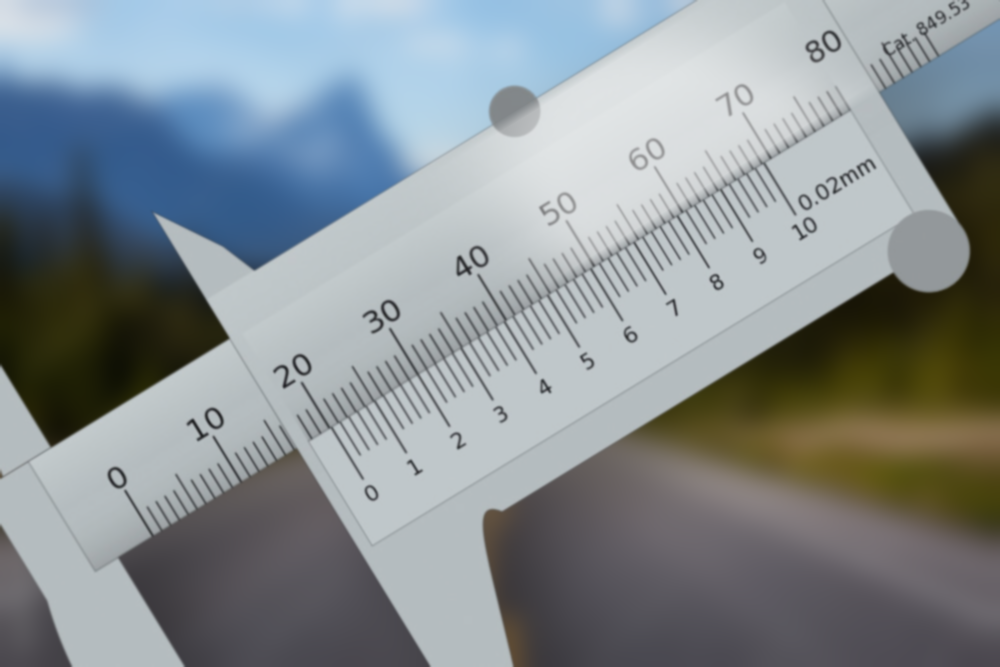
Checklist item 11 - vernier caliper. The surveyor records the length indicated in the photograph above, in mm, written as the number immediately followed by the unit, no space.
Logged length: 20.2mm
